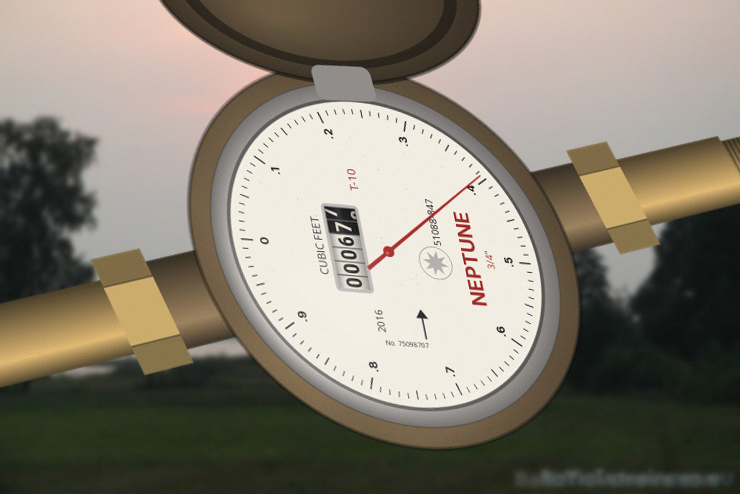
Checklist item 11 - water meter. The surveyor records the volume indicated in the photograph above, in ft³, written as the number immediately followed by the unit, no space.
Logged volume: 677.39ft³
